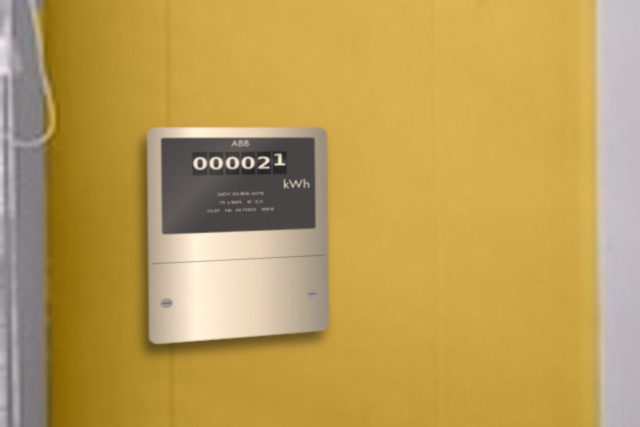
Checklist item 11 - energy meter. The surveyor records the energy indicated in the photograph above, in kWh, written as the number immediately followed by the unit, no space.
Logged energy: 21kWh
